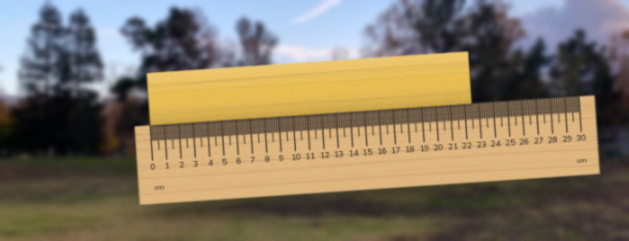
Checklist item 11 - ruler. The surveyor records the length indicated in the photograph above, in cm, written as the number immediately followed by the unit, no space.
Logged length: 22.5cm
